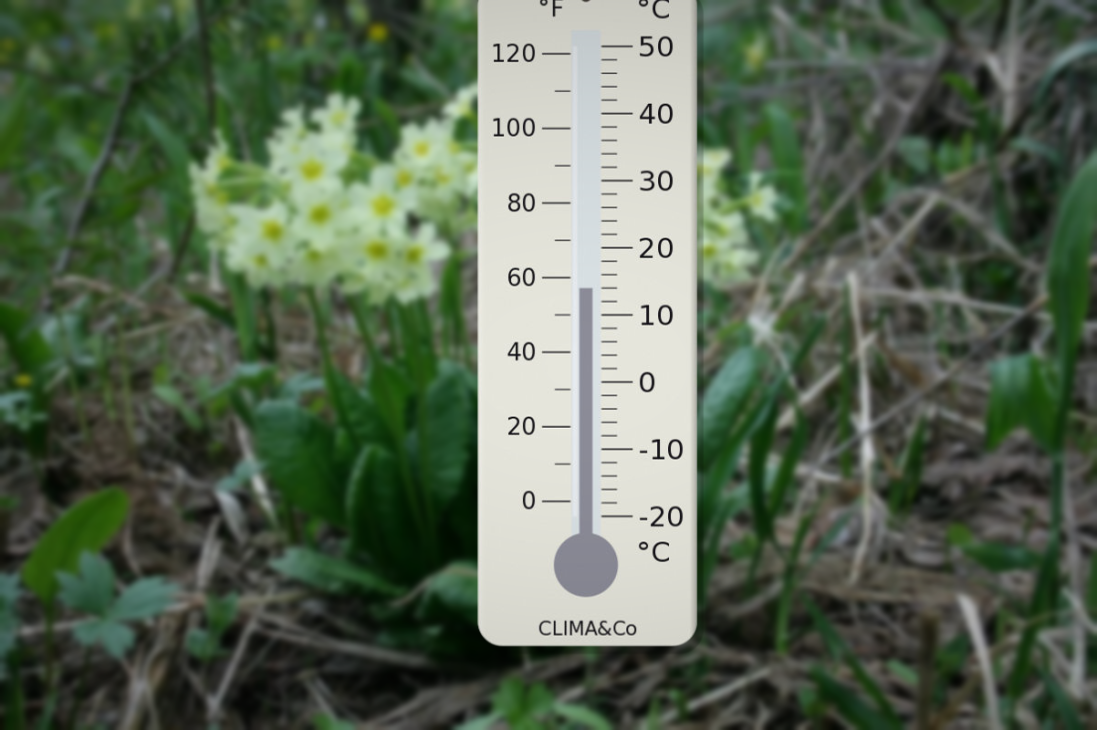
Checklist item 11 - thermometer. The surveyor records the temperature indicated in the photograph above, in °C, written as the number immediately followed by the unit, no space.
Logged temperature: 14°C
